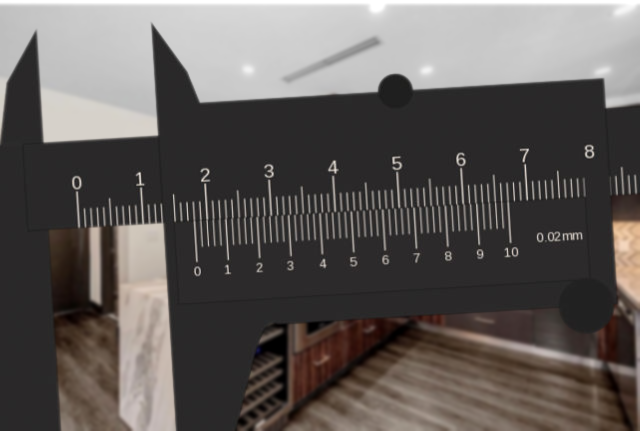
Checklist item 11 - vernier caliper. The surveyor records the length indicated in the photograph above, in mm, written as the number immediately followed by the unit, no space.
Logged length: 18.0mm
